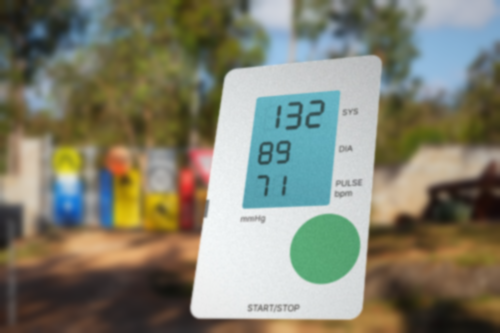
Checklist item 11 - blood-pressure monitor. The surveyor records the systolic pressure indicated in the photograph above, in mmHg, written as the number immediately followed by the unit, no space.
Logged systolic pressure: 132mmHg
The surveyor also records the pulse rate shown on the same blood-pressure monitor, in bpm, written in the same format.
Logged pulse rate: 71bpm
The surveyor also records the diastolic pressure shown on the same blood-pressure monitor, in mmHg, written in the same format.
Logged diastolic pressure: 89mmHg
